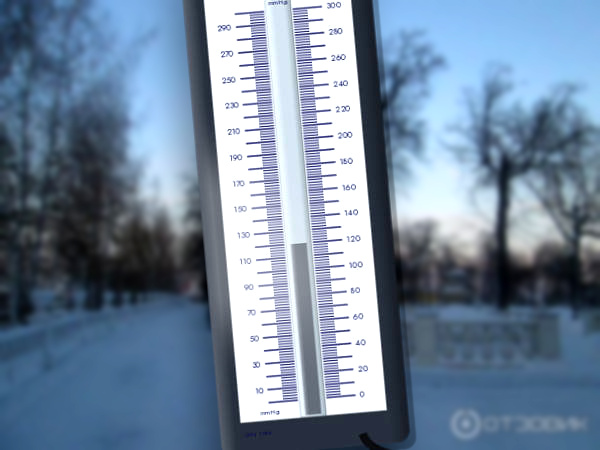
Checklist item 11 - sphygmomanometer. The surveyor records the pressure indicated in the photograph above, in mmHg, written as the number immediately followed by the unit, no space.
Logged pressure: 120mmHg
